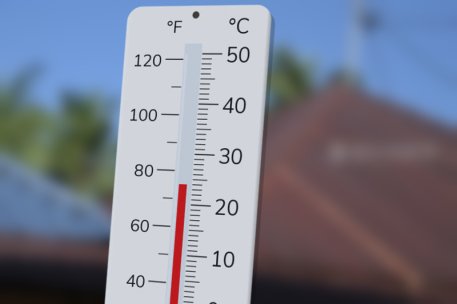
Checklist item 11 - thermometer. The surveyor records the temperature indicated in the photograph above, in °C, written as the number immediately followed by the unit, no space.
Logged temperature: 24°C
